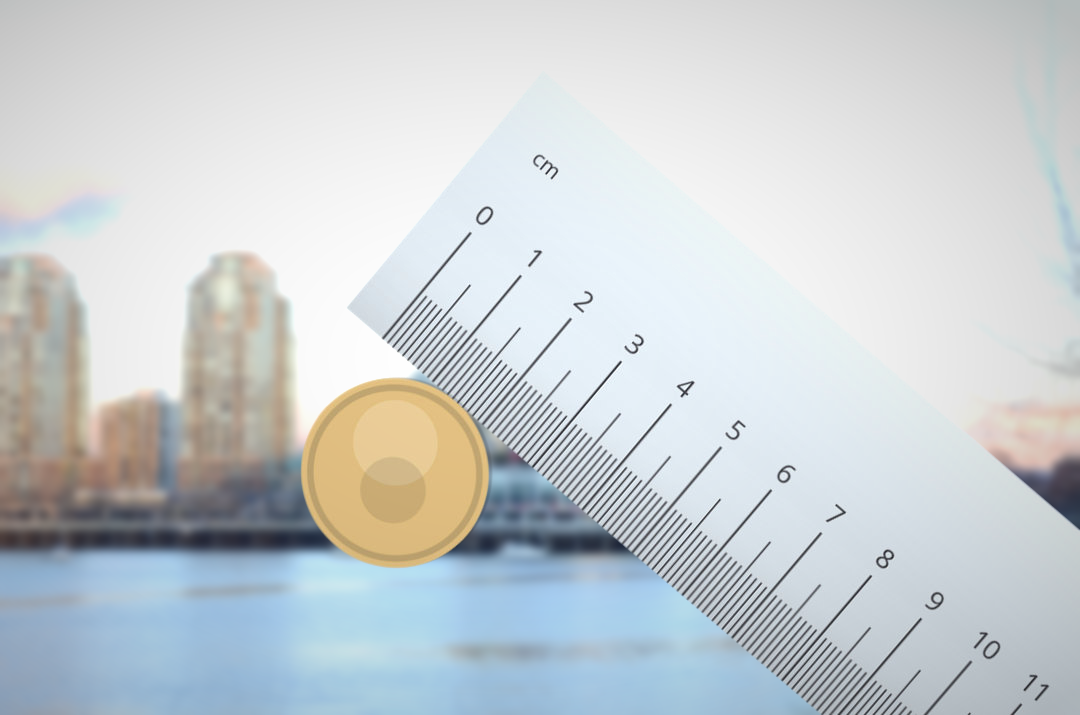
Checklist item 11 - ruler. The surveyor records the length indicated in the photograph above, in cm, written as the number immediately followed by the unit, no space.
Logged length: 2.9cm
